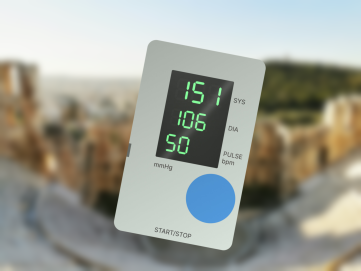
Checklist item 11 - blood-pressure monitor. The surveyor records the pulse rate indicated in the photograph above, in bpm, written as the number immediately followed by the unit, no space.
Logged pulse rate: 50bpm
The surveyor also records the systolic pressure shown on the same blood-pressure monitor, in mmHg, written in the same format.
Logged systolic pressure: 151mmHg
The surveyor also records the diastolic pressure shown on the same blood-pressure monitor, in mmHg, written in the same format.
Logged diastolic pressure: 106mmHg
